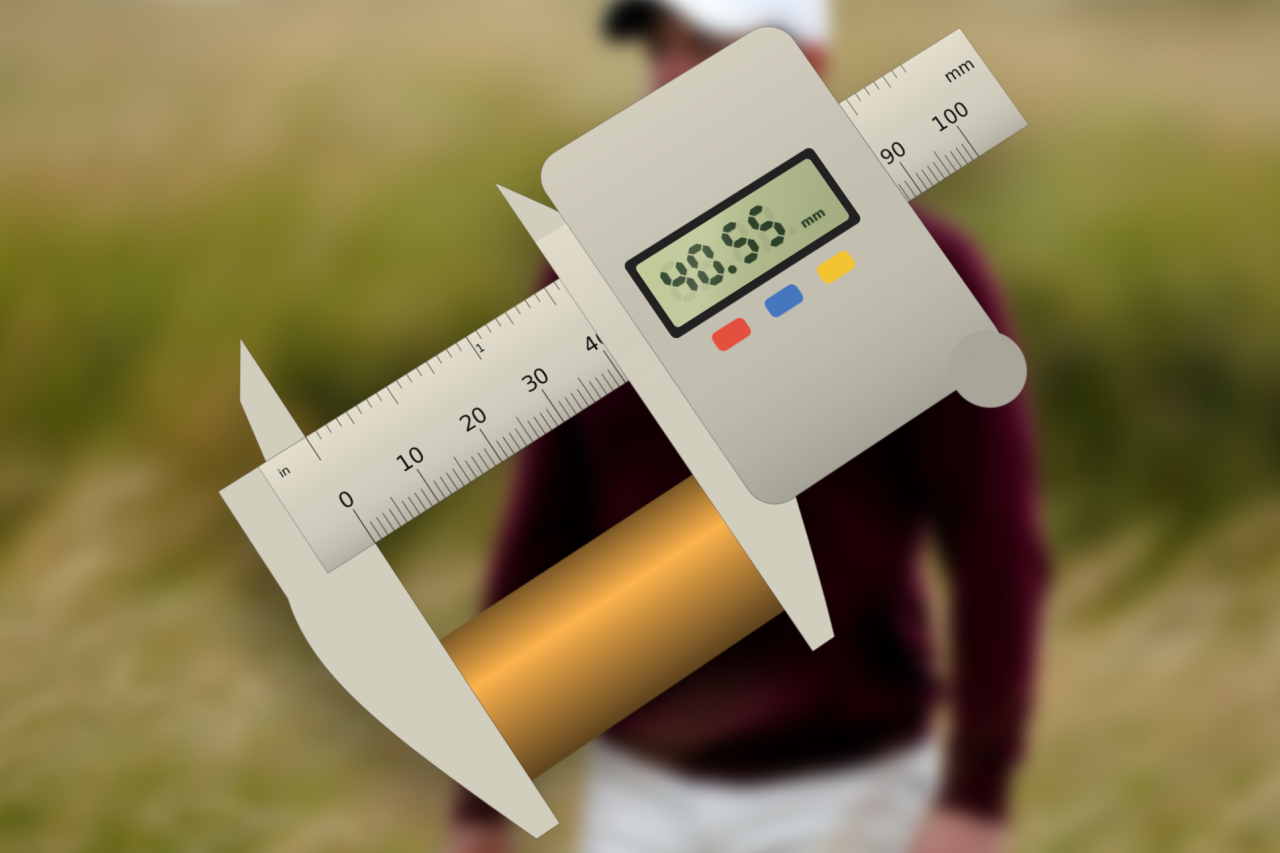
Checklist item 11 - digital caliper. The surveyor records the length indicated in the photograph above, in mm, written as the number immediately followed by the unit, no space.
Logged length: 40.55mm
